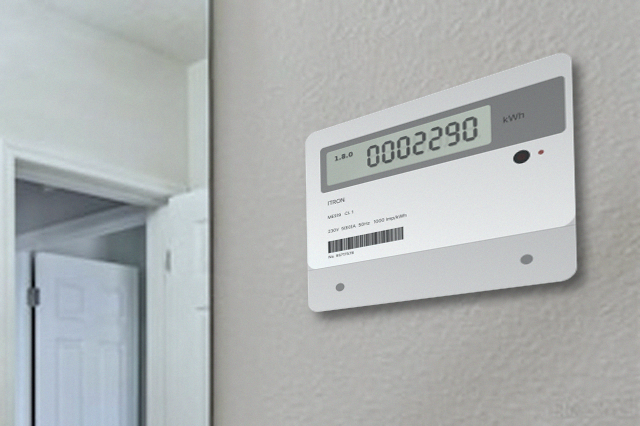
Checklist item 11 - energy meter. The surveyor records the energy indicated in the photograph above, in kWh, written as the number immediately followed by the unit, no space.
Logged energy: 2290kWh
